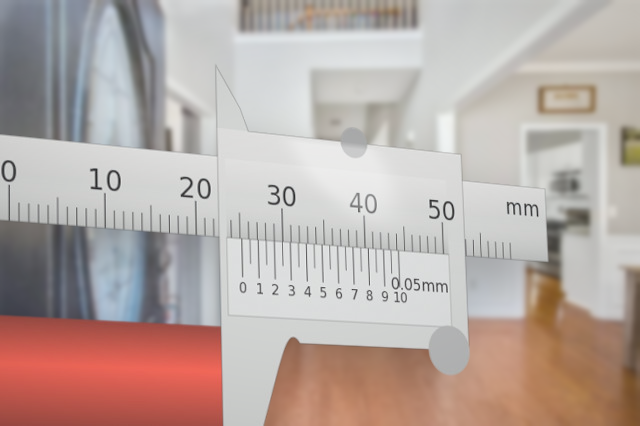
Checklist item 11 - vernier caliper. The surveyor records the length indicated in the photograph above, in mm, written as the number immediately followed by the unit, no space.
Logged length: 25.2mm
